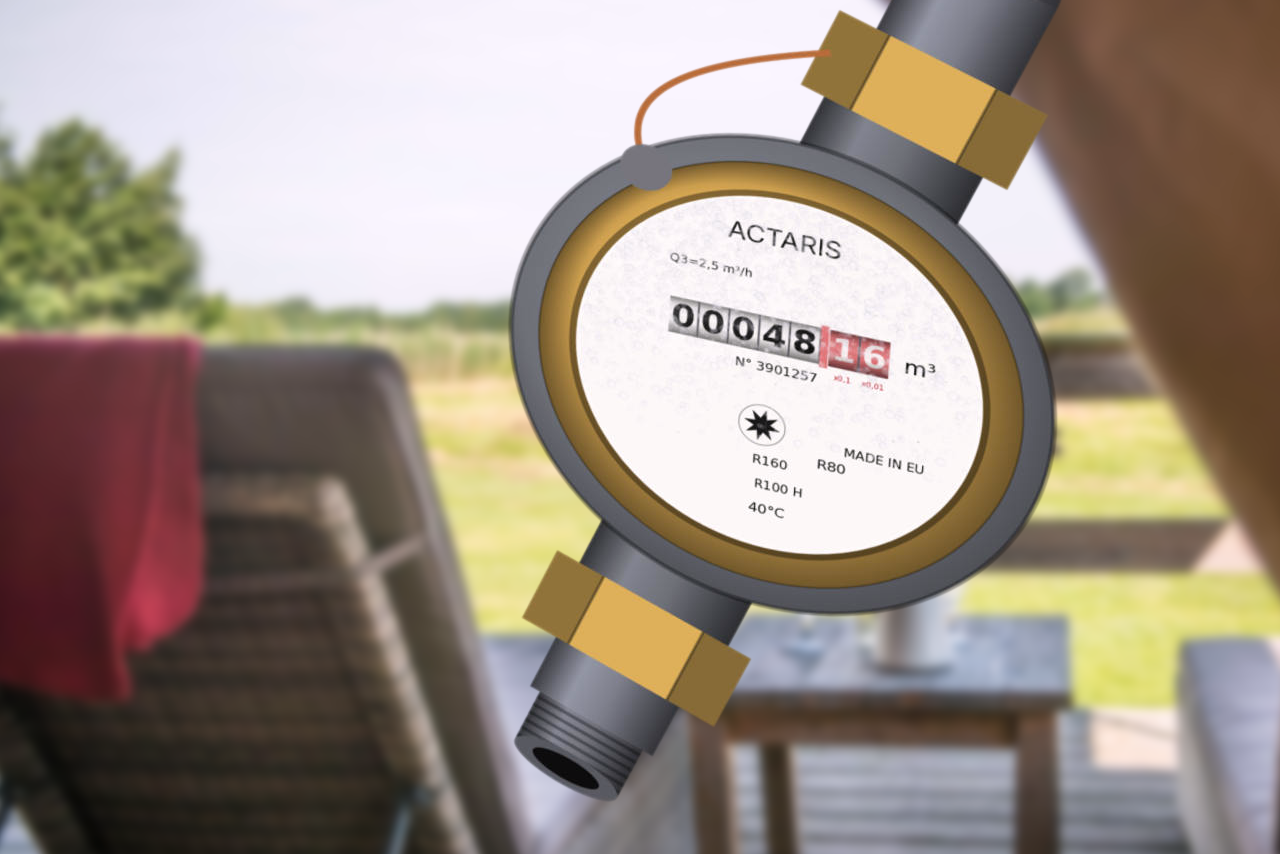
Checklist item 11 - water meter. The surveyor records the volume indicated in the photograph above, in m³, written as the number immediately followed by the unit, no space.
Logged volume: 48.16m³
